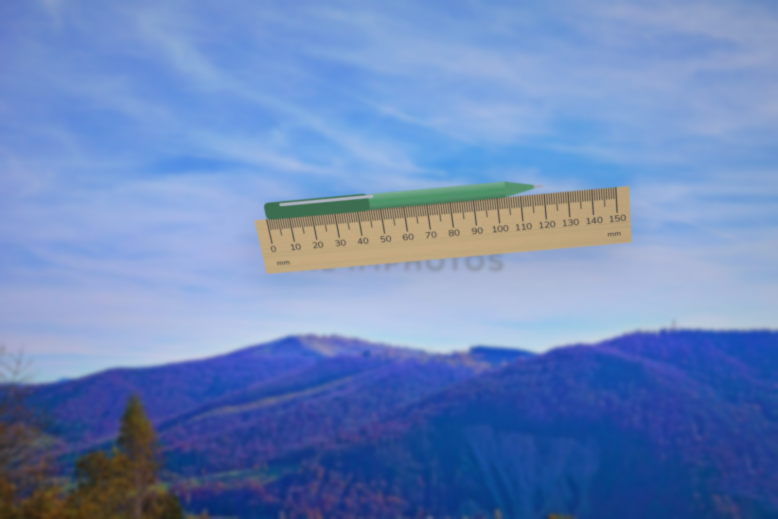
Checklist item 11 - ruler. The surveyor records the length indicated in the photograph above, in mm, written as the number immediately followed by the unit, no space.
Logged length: 120mm
